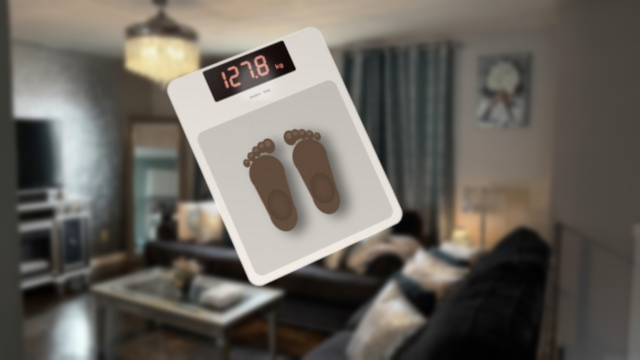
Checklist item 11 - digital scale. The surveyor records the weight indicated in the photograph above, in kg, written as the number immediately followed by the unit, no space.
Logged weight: 127.8kg
